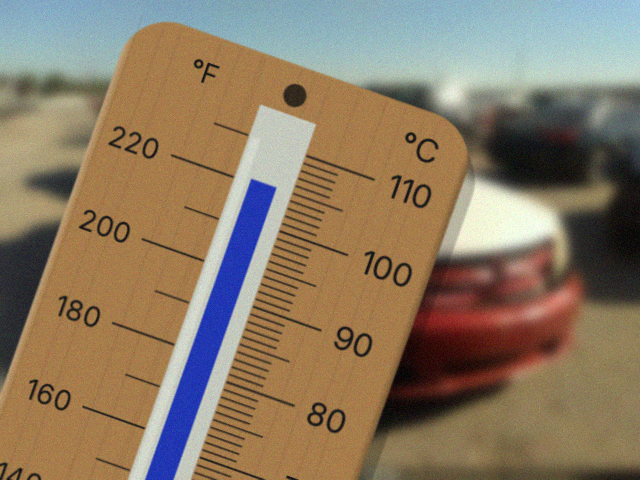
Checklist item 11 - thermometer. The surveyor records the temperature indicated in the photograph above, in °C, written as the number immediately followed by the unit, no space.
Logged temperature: 105°C
